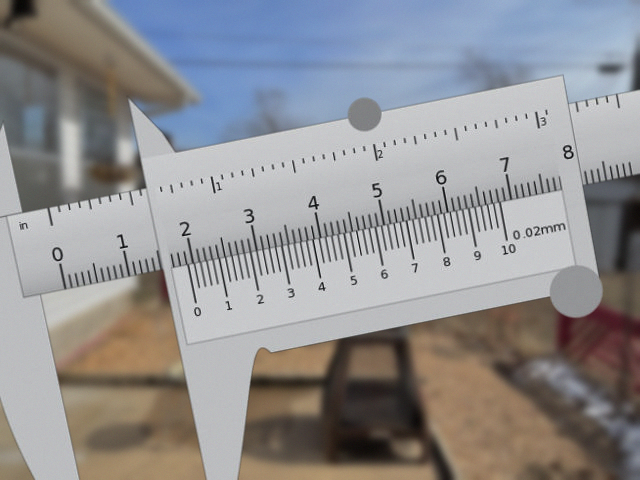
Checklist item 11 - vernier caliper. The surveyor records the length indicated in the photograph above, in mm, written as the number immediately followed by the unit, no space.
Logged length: 19.2mm
